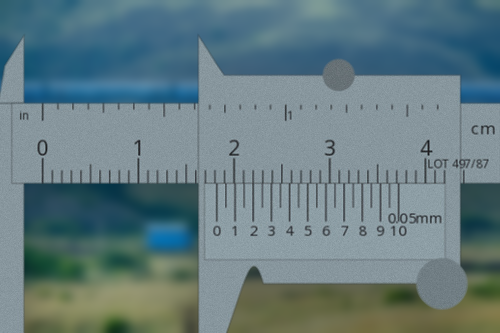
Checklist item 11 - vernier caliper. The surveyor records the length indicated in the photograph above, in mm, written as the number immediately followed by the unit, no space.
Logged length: 18.2mm
